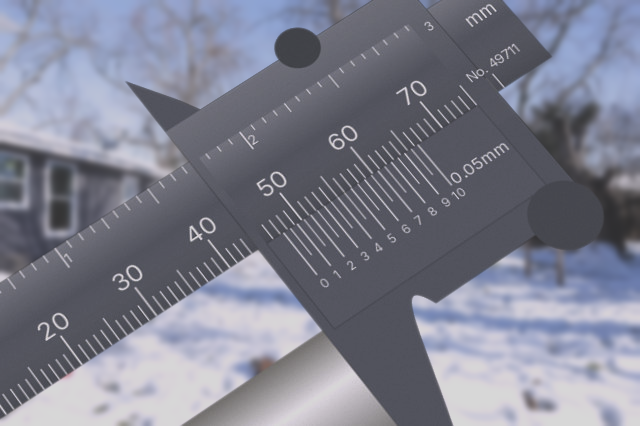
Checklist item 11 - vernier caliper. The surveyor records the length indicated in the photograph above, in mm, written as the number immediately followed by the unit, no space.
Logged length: 47.4mm
